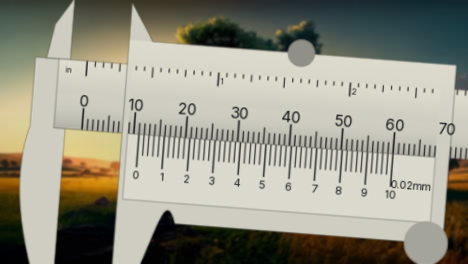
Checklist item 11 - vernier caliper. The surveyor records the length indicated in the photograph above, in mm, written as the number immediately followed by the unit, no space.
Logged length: 11.0mm
